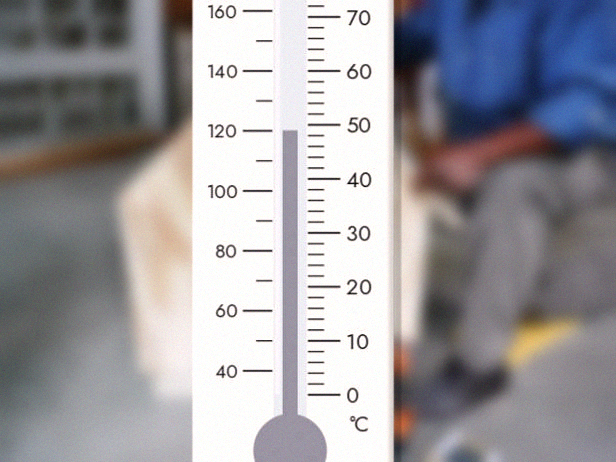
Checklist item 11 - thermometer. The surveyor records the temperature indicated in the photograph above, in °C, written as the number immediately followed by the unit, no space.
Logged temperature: 49°C
